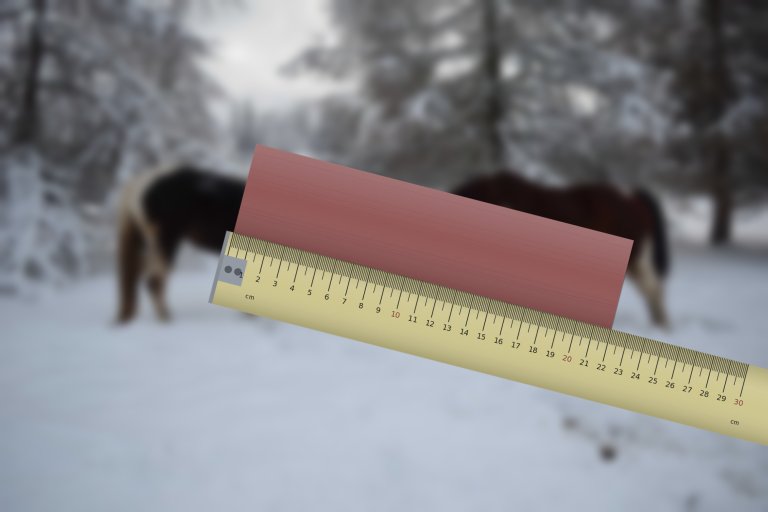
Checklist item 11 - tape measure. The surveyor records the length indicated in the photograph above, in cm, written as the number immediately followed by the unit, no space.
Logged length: 22cm
